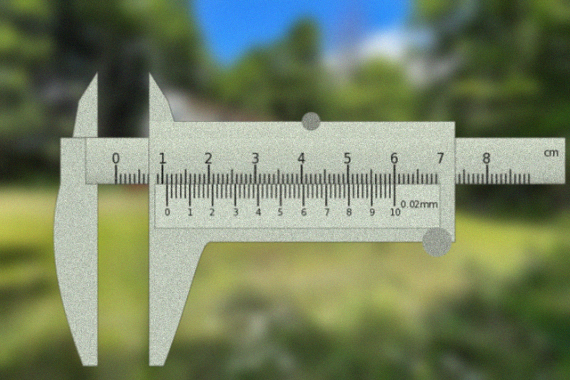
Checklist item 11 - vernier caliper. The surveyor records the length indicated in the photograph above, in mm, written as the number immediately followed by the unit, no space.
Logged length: 11.0mm
